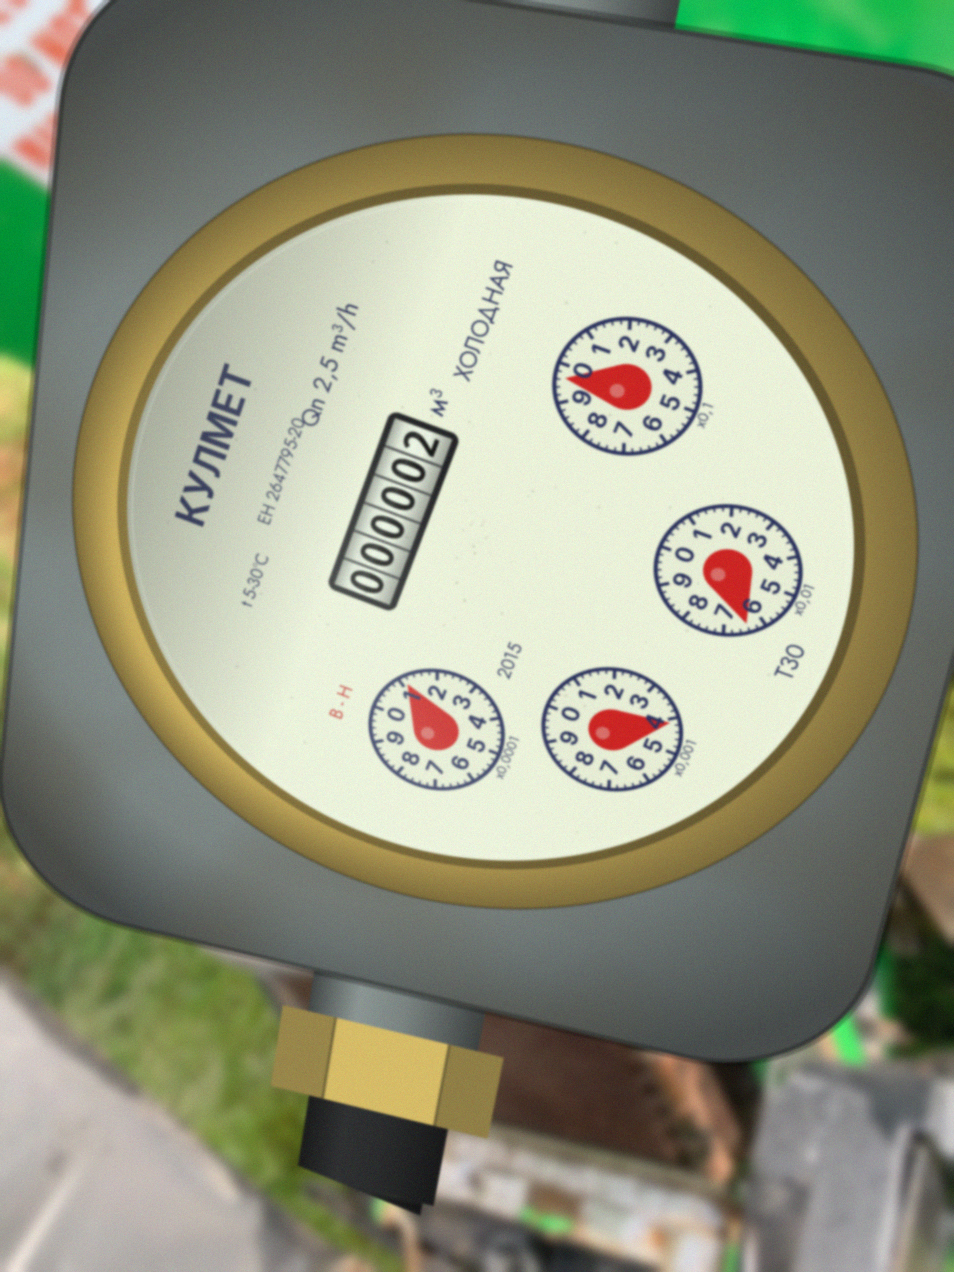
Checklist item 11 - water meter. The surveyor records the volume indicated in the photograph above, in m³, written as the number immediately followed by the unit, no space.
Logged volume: 1.9641m³
